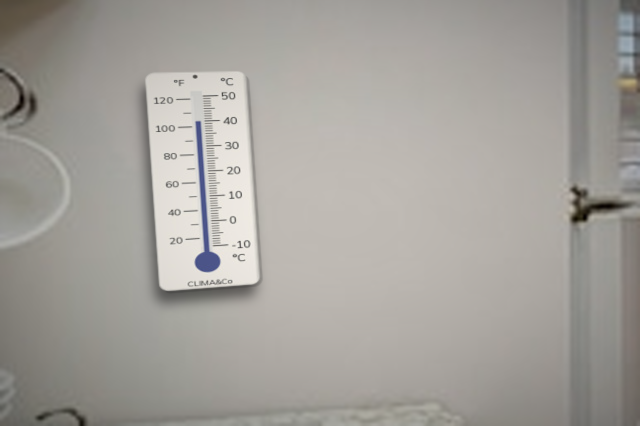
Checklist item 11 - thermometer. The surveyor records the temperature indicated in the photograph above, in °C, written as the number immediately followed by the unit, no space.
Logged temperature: 40°C
